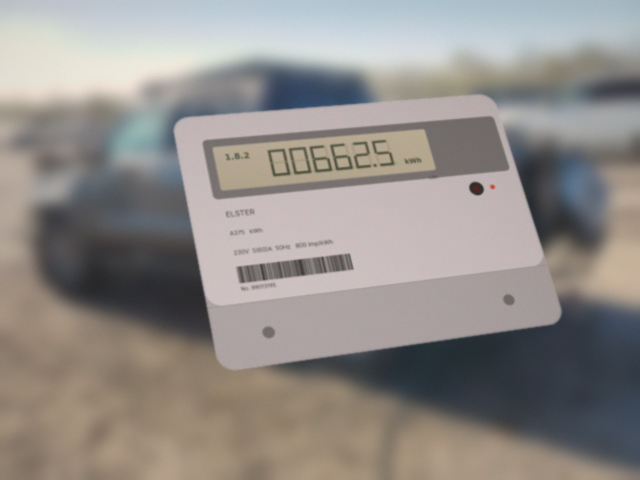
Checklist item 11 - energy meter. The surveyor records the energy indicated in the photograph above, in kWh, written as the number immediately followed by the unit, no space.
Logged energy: 662.5kWh
